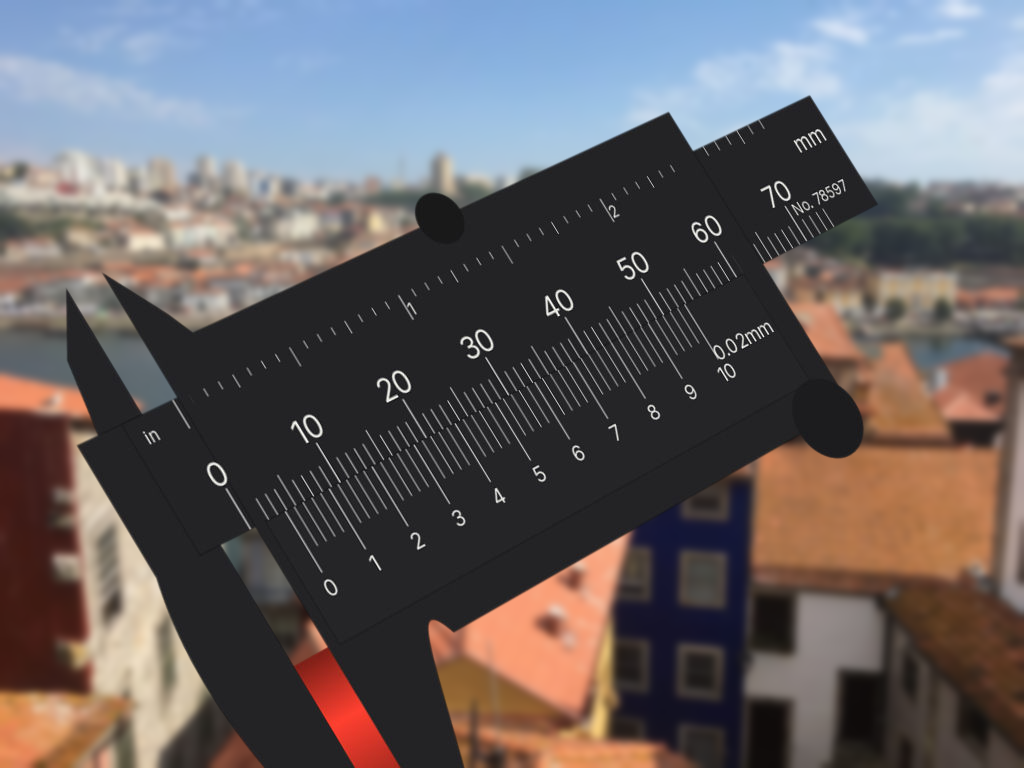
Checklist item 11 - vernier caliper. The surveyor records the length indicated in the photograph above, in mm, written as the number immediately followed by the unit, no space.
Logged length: 3.8mm
